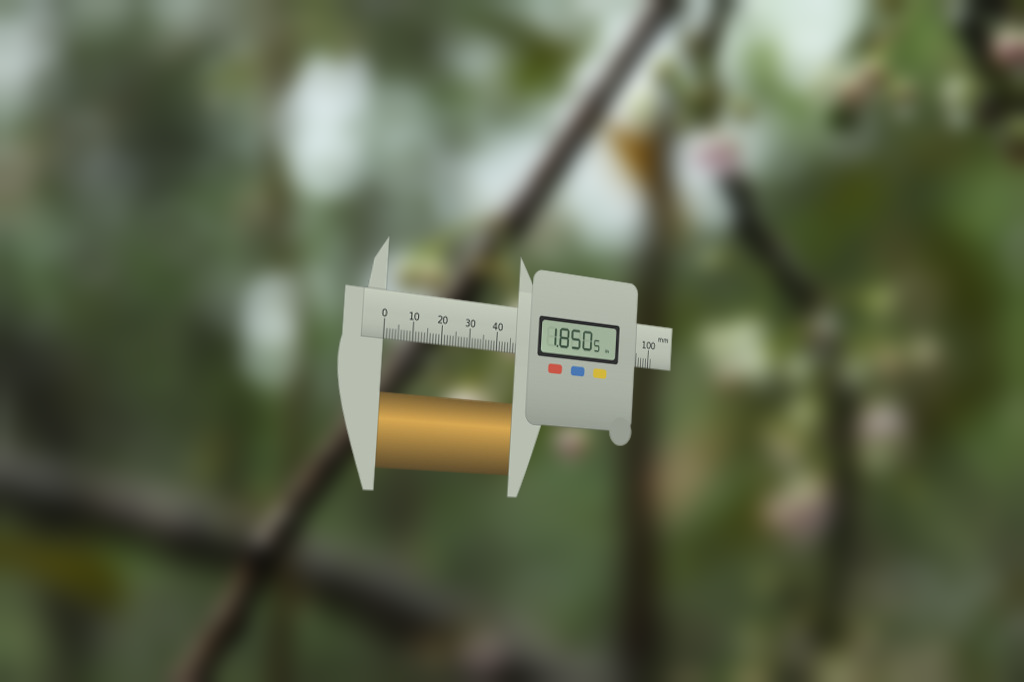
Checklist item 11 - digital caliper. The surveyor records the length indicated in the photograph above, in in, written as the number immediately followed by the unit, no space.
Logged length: 1.8505in
